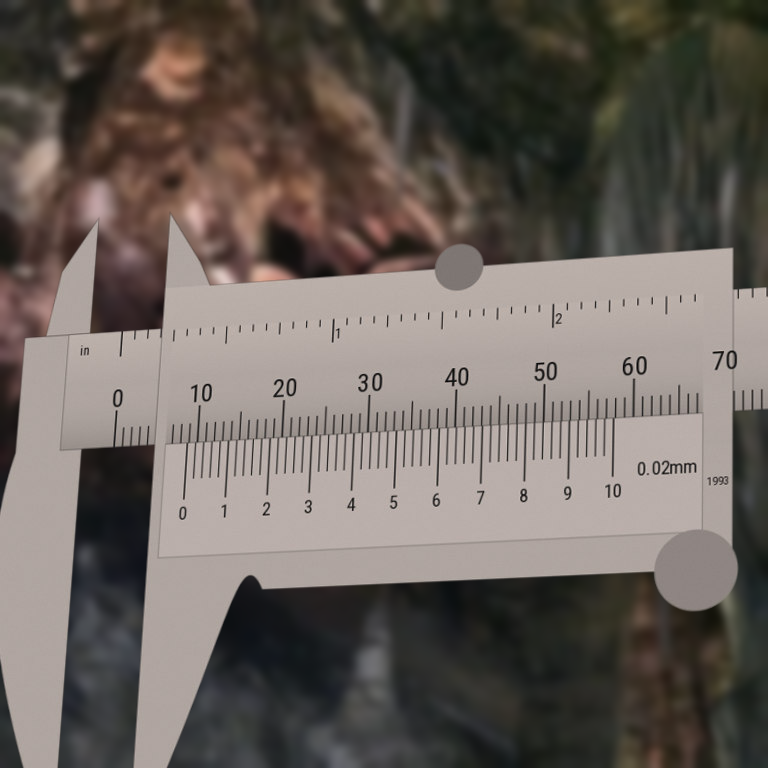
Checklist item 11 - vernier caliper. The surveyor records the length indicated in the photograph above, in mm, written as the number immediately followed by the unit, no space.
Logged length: 8.8mm
